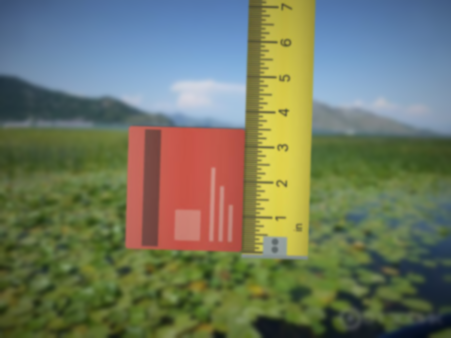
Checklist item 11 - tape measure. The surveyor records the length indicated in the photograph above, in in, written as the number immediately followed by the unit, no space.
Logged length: 3.5in
